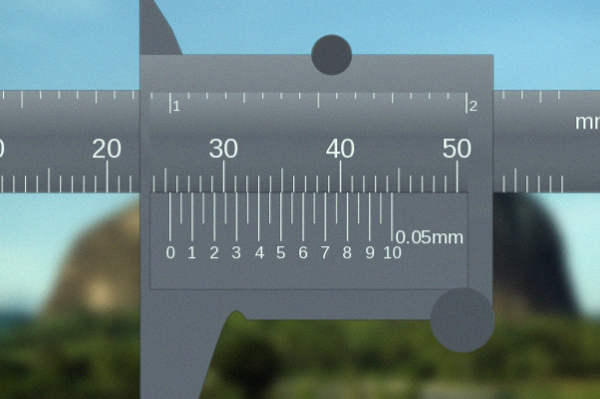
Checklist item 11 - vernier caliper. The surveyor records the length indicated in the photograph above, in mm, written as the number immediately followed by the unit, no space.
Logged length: 25.4mm
